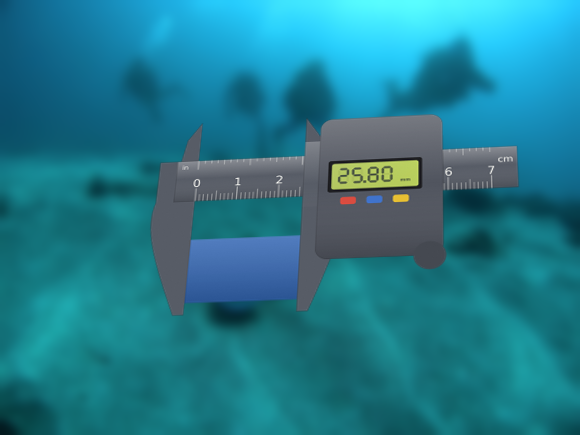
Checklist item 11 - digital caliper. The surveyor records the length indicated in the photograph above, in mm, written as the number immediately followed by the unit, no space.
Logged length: 25.80mm
